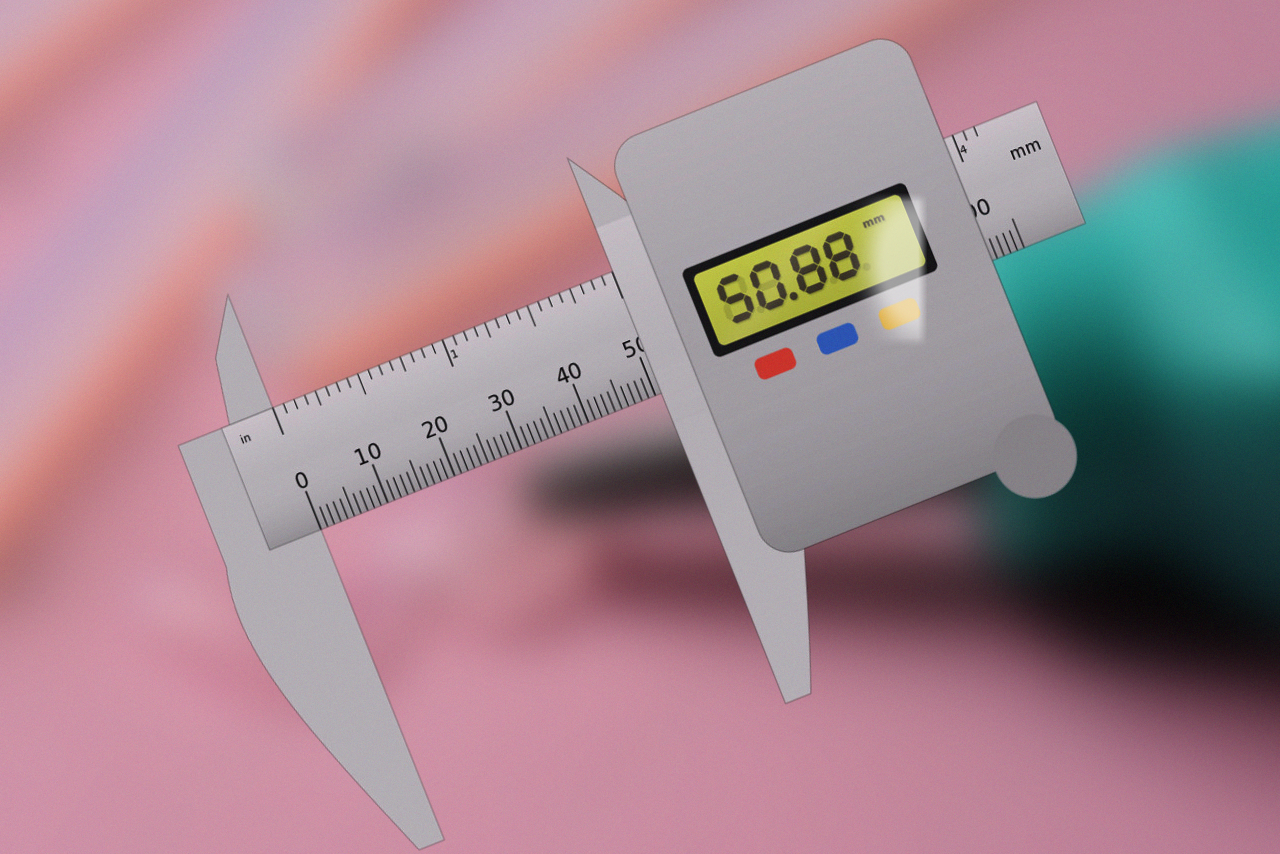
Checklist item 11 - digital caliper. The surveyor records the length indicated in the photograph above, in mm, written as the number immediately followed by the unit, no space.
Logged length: 50.88mm
